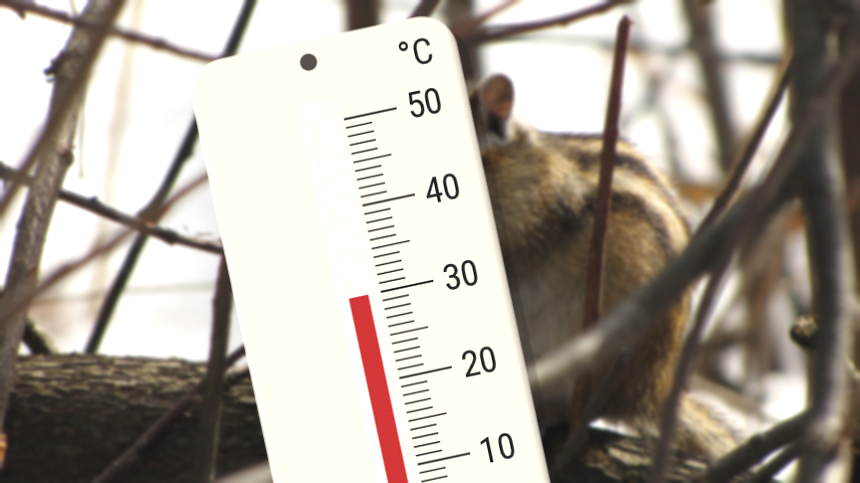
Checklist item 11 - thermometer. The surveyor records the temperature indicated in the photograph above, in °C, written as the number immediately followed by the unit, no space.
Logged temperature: 30°C
